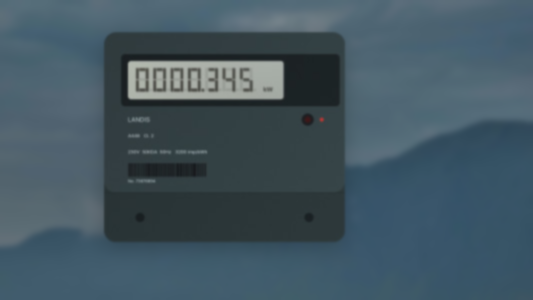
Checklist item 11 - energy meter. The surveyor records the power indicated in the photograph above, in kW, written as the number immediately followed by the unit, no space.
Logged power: 0.345kW
